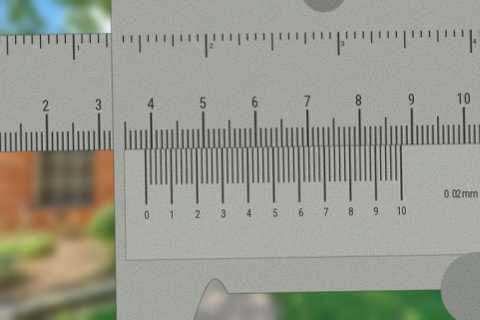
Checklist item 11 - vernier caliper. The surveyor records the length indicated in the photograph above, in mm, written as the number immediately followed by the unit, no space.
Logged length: 38.8mm
